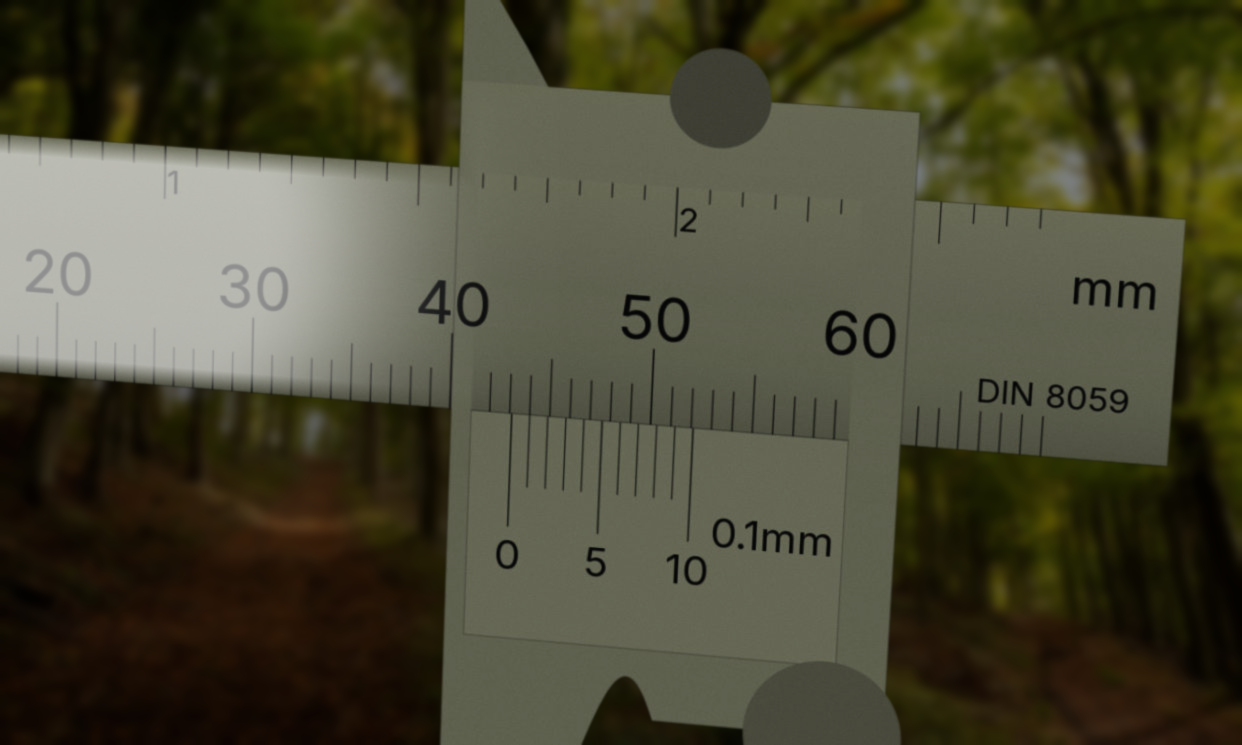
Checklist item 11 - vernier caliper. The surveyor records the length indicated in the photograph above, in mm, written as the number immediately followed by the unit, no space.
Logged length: 43.1mm
